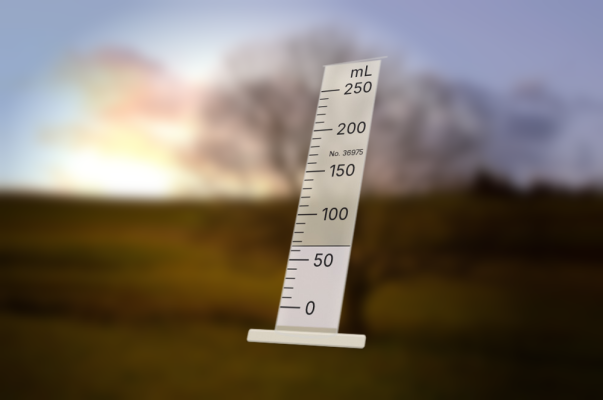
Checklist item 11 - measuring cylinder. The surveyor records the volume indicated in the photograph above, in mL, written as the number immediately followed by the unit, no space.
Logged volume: 65mL
